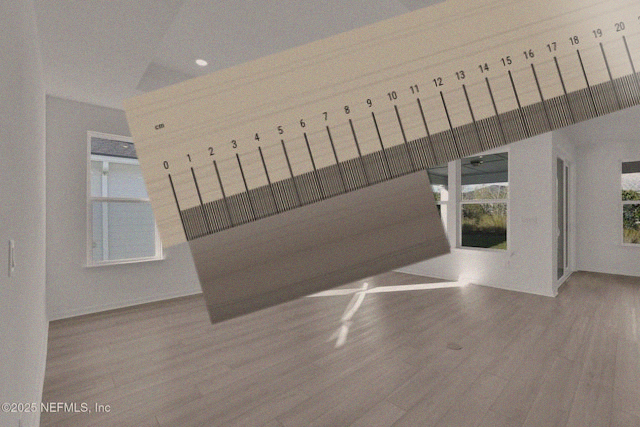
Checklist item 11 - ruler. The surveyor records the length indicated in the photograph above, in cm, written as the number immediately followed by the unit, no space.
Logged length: 10.5cm
